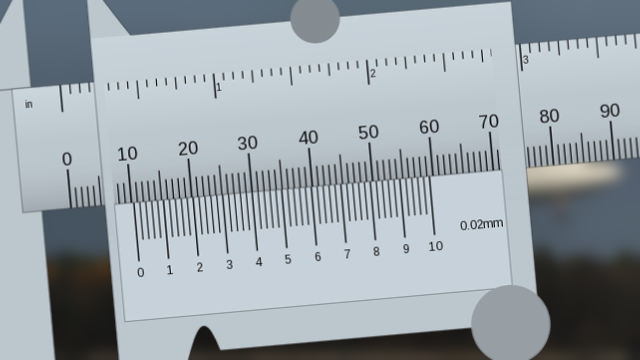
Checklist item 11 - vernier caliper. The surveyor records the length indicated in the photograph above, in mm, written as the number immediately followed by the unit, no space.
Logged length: 10.4mm
